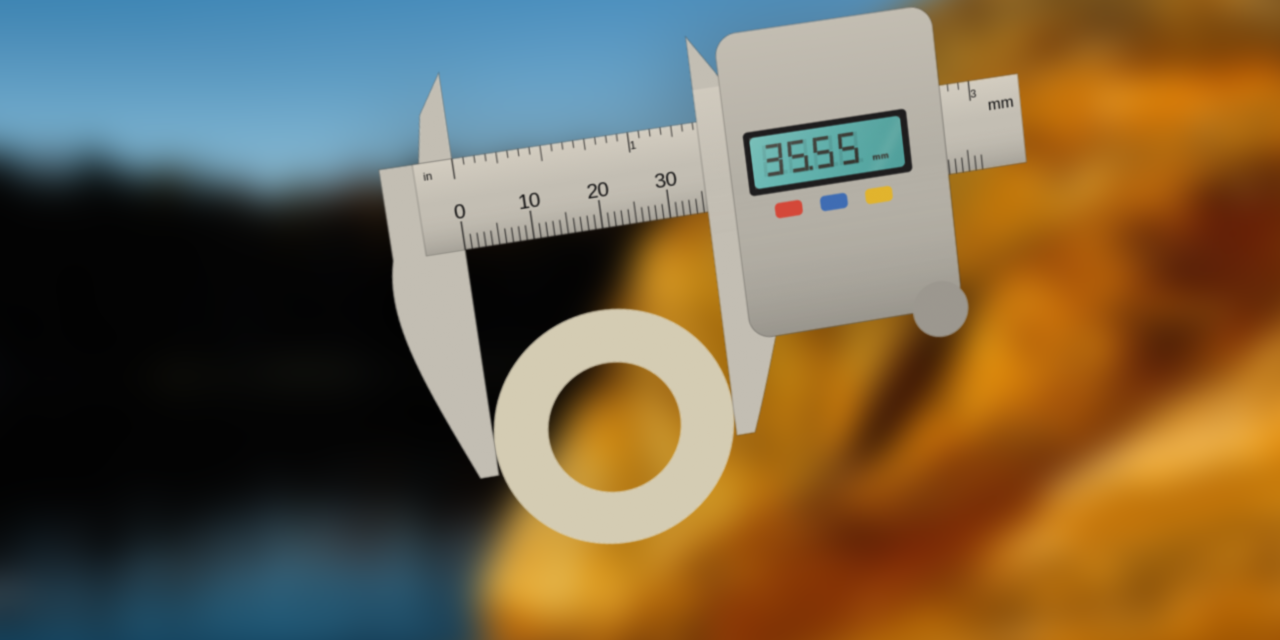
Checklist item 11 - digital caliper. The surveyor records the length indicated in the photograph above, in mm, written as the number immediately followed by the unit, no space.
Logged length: 35.55mm
